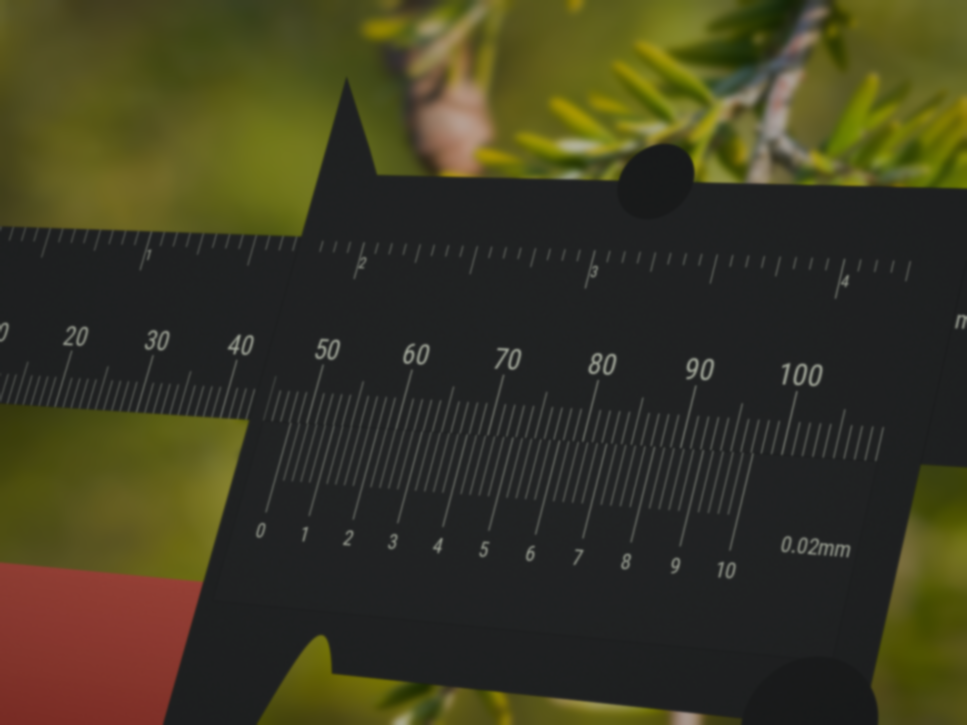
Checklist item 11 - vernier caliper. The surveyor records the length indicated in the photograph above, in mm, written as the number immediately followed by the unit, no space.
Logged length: 48.2mm
